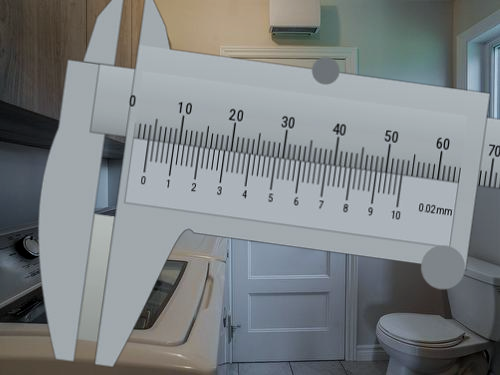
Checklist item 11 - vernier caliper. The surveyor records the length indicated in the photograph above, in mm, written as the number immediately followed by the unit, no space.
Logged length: 4.0mm
